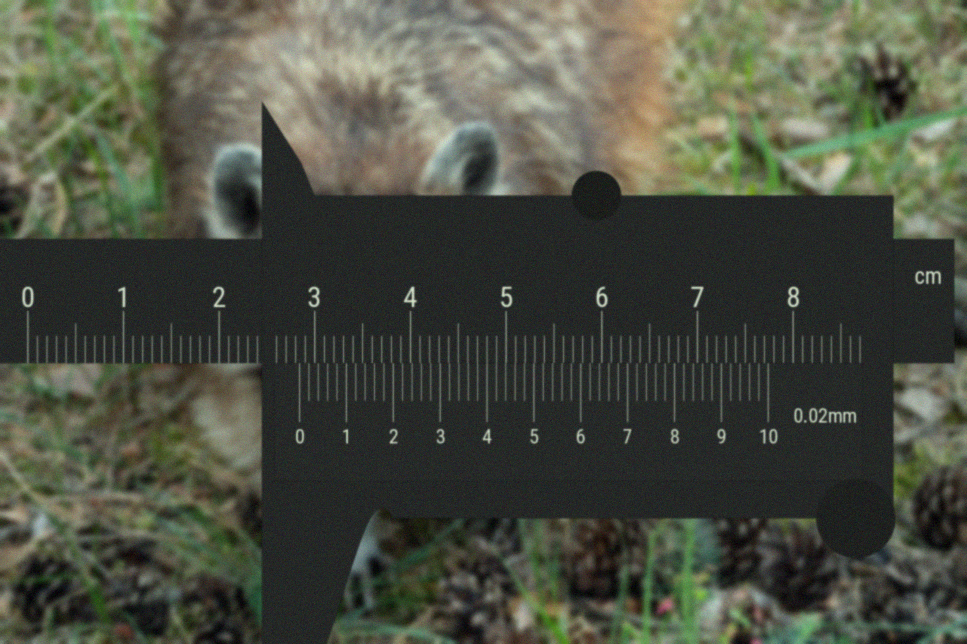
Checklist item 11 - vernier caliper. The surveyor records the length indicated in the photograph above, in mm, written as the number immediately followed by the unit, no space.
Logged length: 28.4mm
